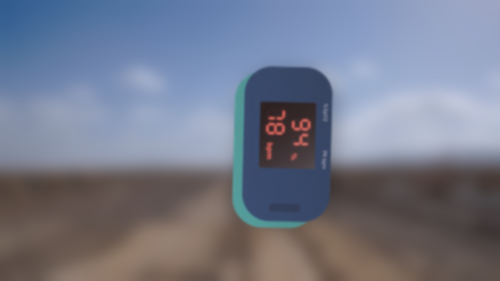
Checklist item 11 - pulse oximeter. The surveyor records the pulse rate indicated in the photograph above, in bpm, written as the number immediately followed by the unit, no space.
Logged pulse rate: 78bpm
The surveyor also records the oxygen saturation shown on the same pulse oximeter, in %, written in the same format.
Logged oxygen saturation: 94%
